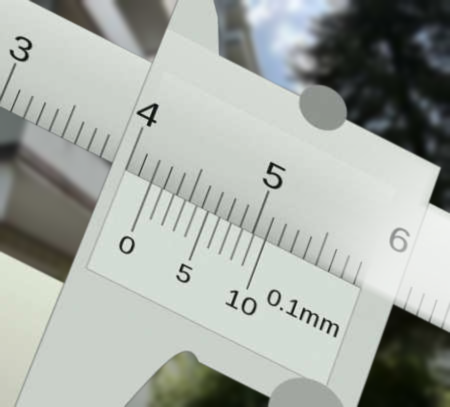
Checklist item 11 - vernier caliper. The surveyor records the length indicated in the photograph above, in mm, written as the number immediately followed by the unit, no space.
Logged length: 42.0mm
